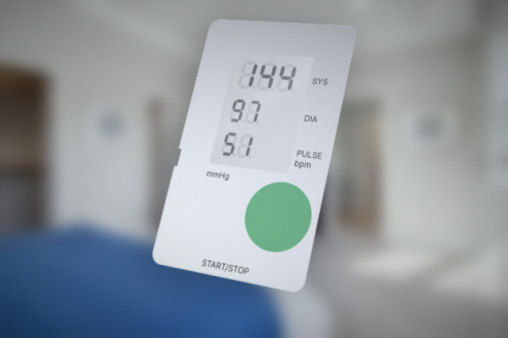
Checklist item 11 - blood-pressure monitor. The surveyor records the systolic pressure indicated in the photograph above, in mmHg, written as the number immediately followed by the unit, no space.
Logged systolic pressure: 144mmHg
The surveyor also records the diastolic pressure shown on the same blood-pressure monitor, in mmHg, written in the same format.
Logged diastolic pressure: 97mmHg
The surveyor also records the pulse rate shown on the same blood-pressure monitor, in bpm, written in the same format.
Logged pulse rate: 51bpm
